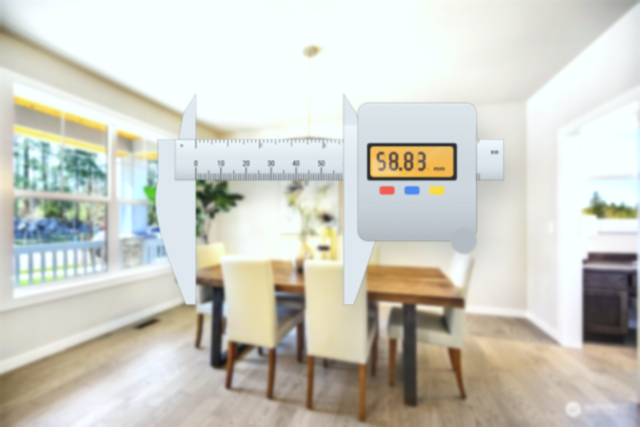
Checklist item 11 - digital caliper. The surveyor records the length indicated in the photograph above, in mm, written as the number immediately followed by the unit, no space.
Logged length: 58.83mm
